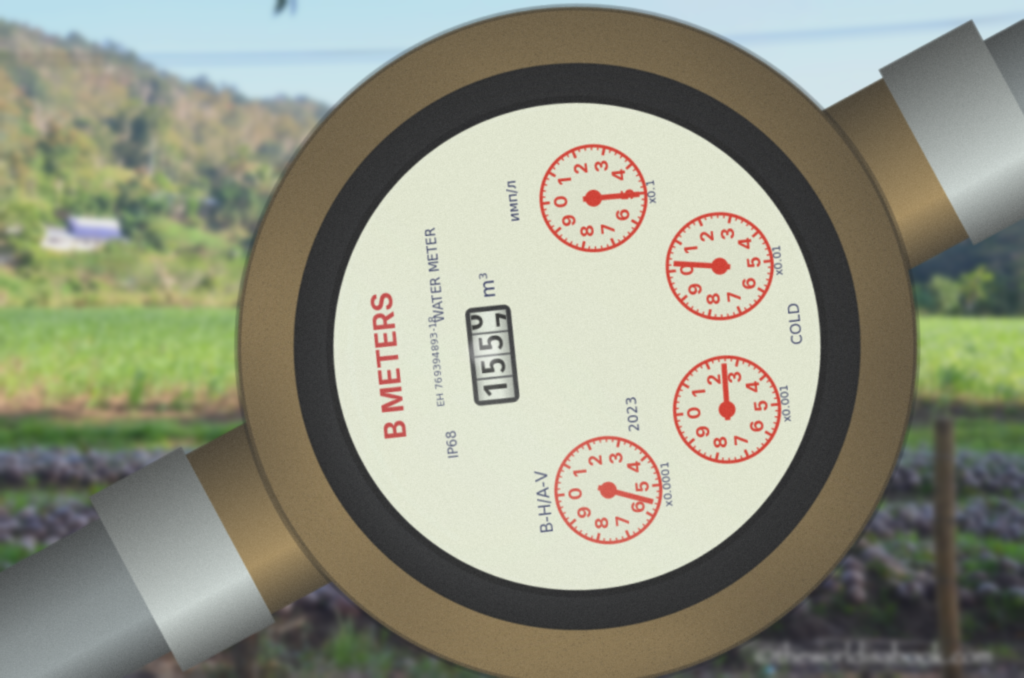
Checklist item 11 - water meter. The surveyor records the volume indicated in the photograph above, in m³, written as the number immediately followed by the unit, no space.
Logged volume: 1556.5025m³
